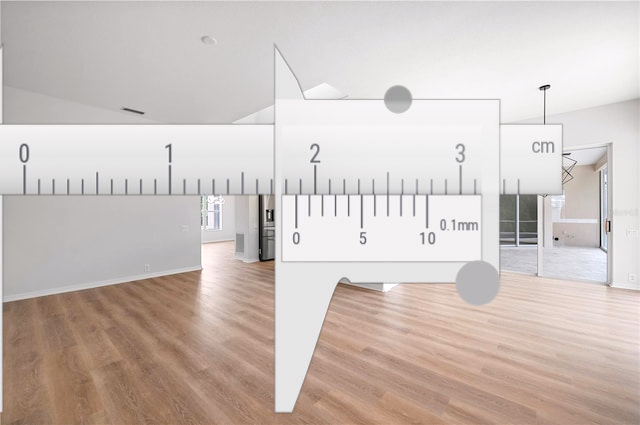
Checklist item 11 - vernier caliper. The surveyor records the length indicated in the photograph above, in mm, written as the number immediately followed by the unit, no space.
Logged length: 18.7mm
